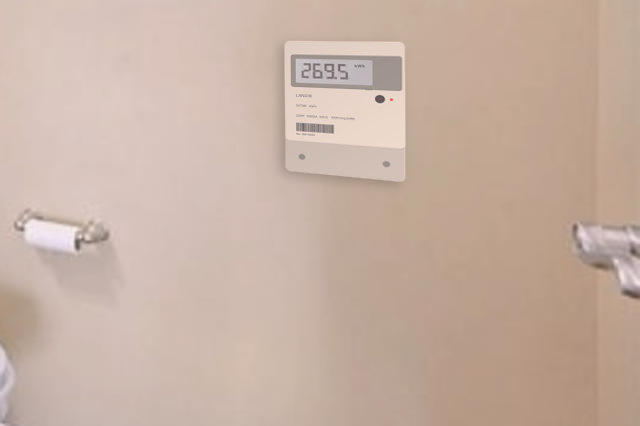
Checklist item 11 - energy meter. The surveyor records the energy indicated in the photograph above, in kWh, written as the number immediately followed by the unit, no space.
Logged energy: 269.5kWh
